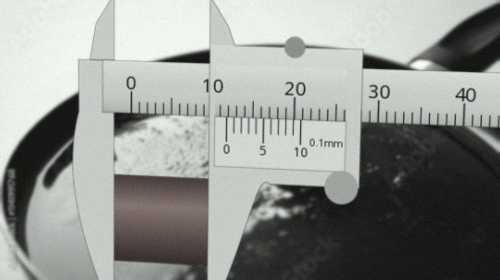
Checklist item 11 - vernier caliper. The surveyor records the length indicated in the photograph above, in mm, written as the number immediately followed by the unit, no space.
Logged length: 11.8mm
